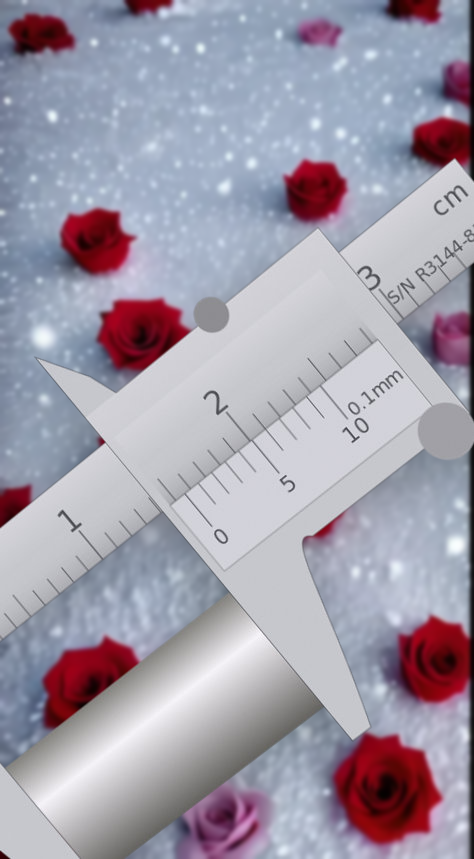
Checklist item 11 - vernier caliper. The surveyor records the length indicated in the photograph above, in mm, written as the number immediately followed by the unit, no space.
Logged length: 15.6mm
